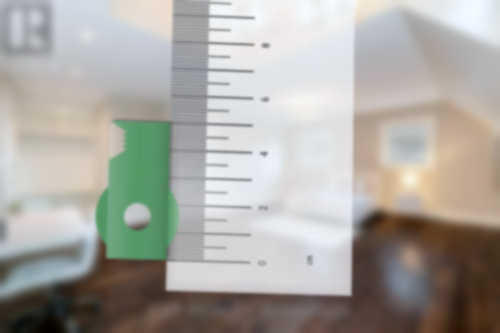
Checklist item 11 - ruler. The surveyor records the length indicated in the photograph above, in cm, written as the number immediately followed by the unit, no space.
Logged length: 5cm
